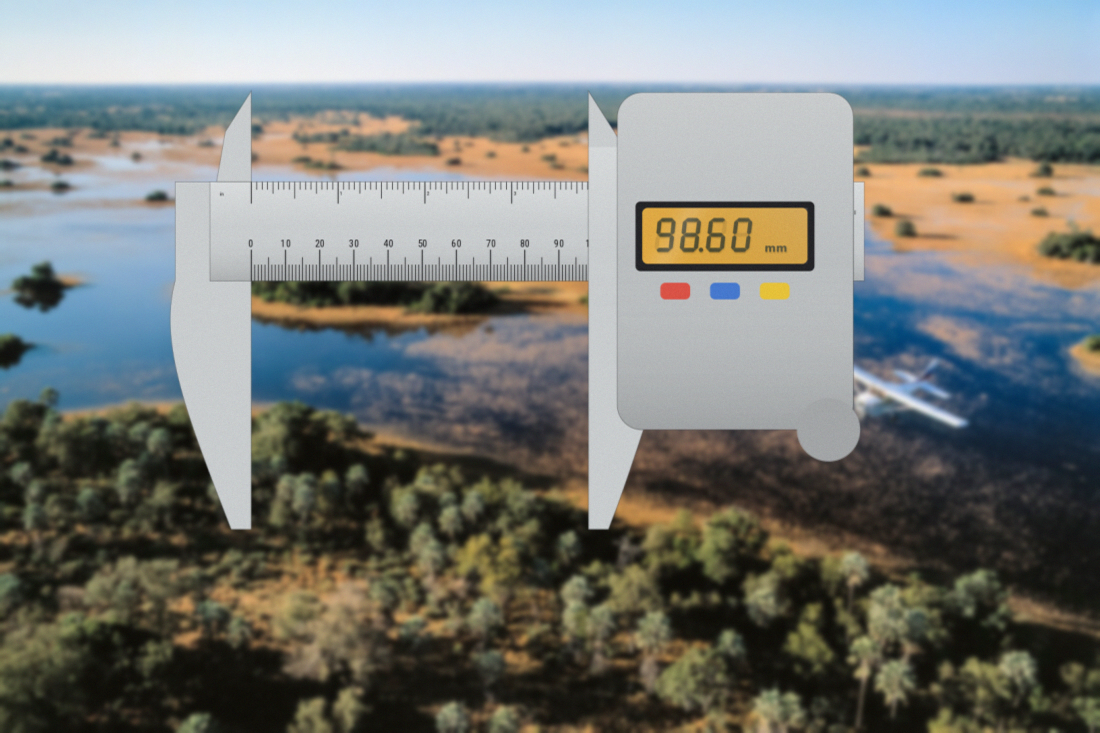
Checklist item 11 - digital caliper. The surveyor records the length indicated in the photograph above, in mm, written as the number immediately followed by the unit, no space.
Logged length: 98.60mm
